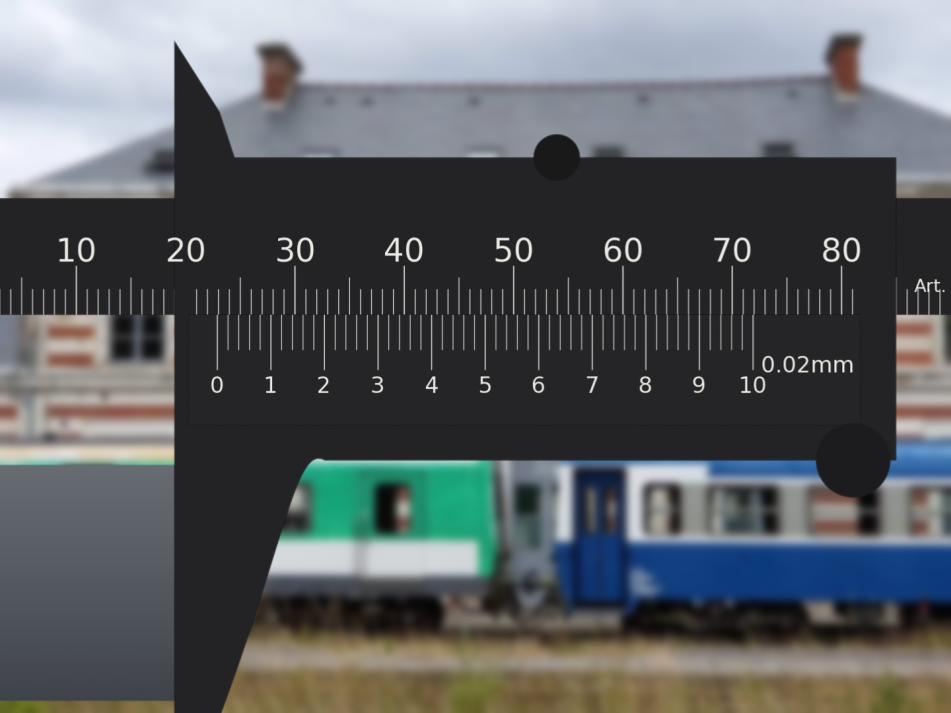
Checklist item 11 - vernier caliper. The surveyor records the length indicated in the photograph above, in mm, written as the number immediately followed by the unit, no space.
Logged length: 22.9mm
